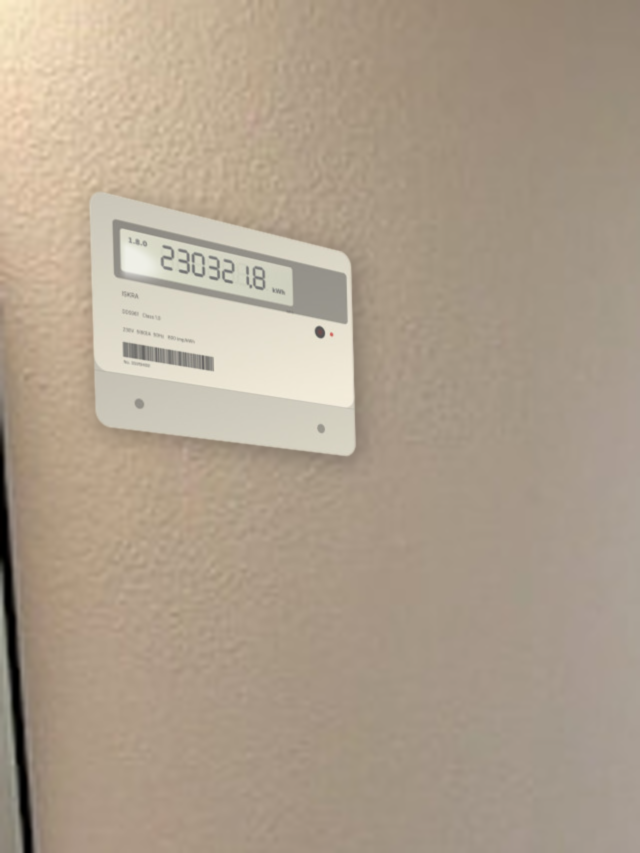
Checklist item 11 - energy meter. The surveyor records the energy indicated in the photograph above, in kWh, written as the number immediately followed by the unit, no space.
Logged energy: 230321.8kWh
